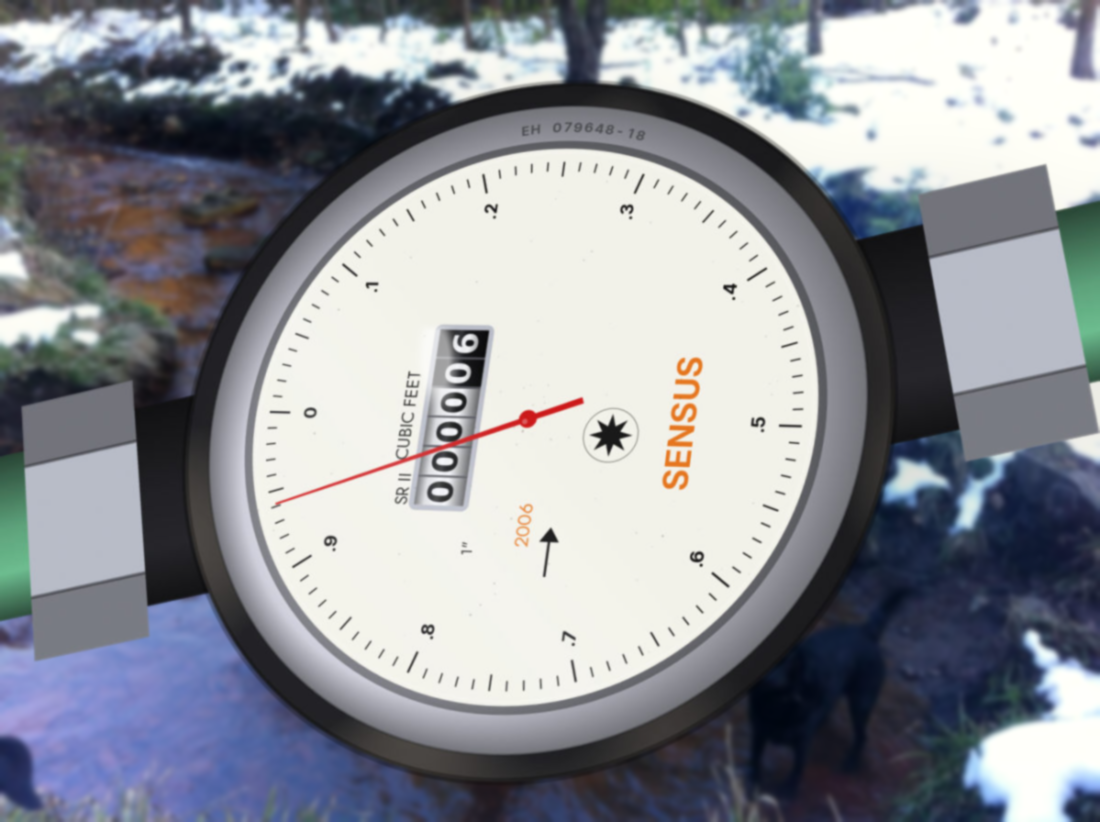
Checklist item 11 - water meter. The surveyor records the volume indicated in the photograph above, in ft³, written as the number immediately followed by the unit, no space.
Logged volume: 5.94ft³
